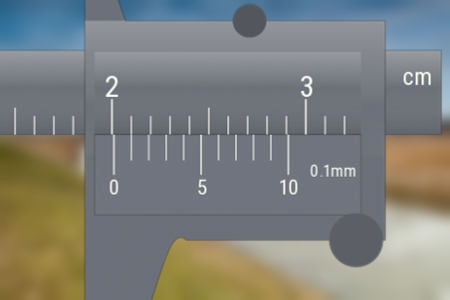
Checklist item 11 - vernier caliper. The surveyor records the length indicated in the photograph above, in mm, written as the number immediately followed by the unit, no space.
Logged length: 20.1mm
